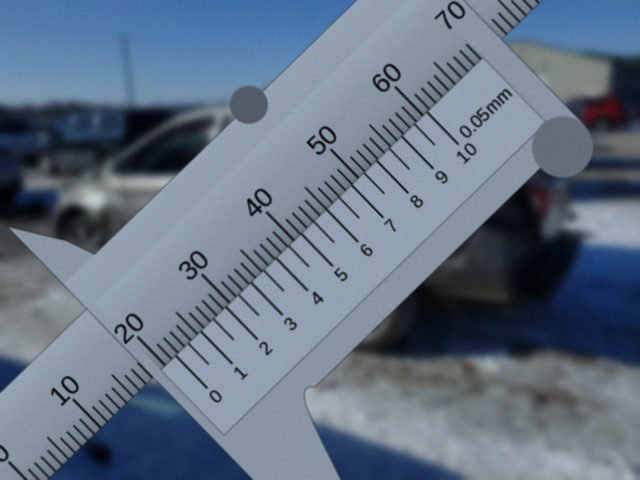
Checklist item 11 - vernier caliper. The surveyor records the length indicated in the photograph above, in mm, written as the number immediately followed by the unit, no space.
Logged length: 21.6mm
